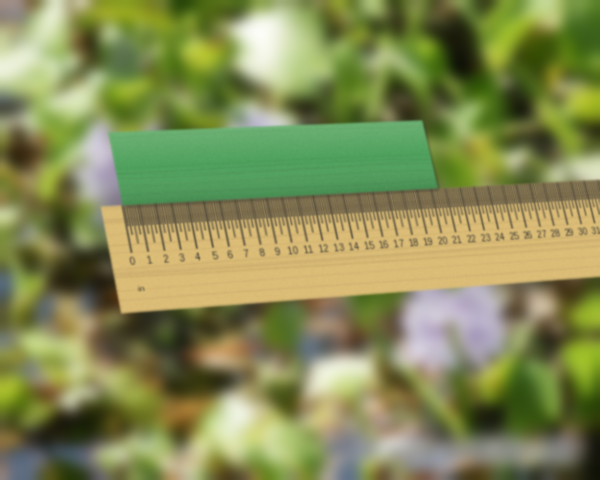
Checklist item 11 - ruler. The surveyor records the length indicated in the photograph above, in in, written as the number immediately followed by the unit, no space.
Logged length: 20.5in
